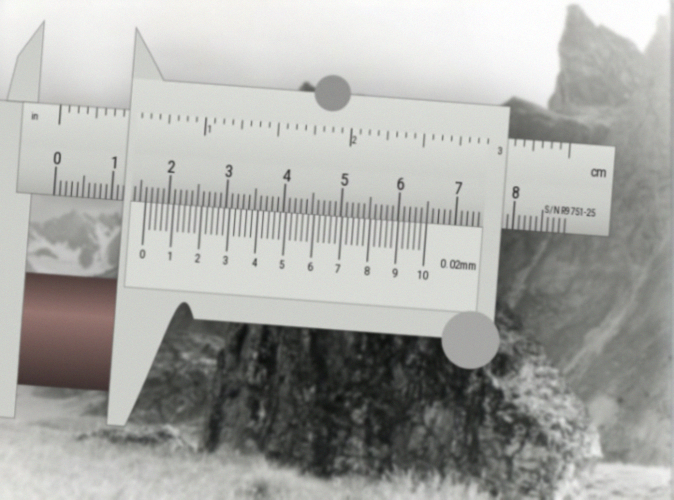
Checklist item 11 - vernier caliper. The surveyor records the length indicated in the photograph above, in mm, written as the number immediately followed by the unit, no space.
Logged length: 16.0mm
